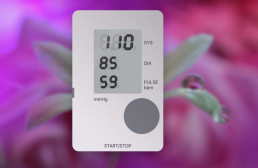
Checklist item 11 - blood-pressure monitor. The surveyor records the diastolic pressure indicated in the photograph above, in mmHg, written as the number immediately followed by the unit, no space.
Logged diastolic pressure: 85mmHg
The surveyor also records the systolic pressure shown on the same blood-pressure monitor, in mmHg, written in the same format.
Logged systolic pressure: 110mmHg
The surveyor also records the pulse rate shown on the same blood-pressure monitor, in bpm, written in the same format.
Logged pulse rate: 59bpm
